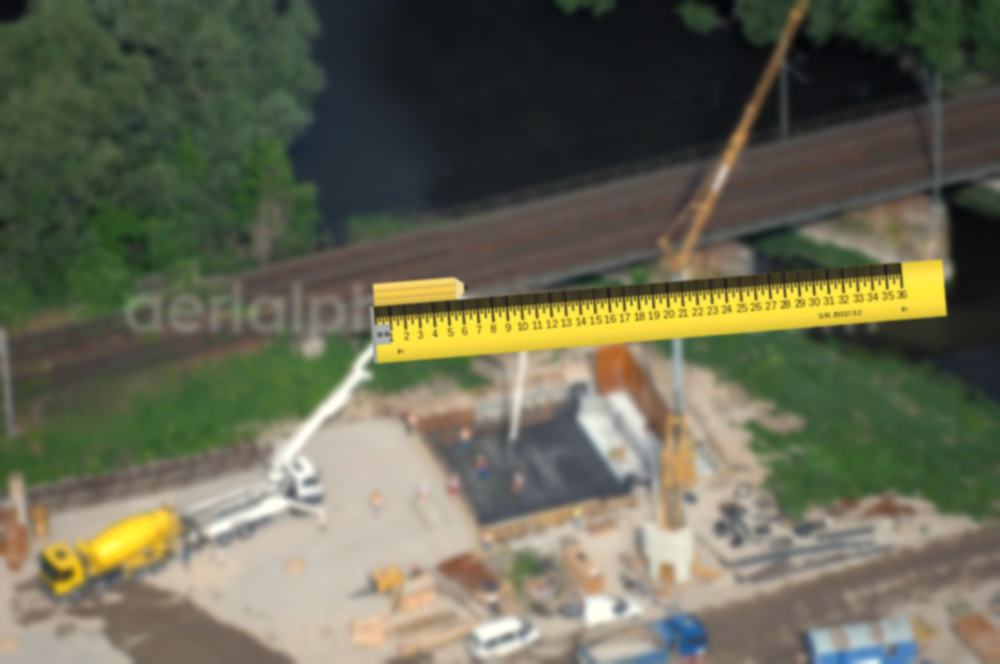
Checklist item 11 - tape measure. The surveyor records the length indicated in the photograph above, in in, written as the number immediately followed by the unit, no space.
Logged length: 6.5in
